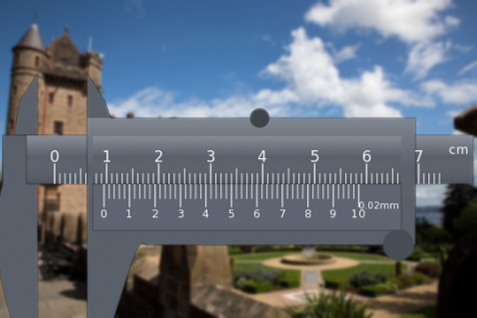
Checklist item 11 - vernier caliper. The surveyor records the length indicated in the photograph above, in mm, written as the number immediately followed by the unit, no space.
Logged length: 9.5mm
